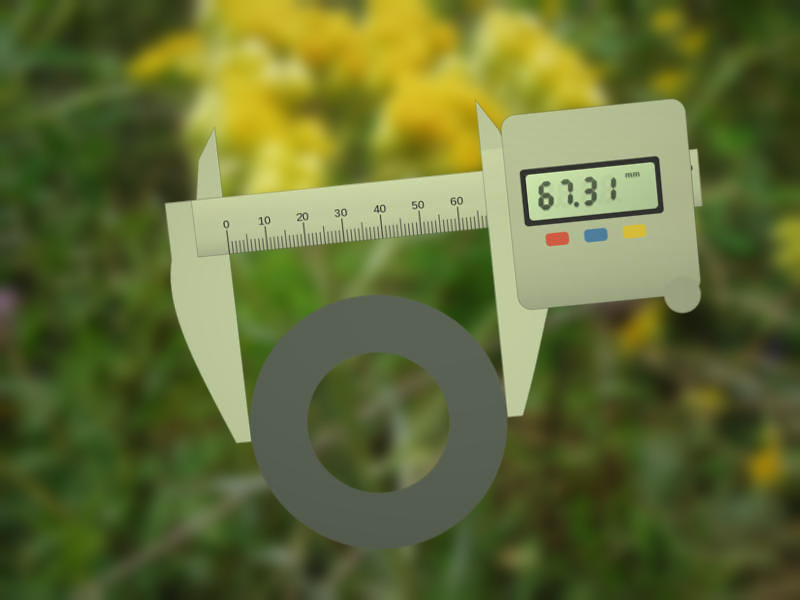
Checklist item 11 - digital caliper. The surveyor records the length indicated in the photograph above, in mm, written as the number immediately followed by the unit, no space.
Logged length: 67.31mm
